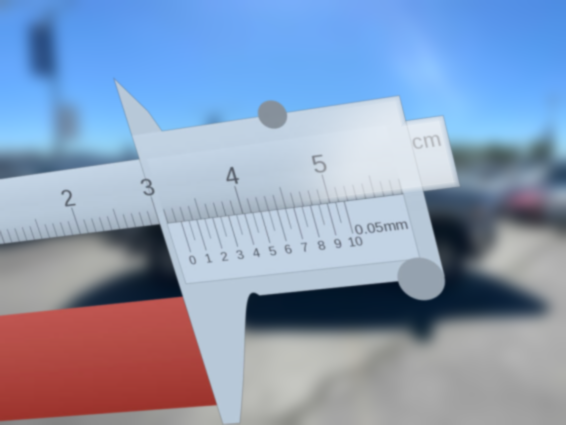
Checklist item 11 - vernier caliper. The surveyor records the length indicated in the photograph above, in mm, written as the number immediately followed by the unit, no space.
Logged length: 32.6mm
